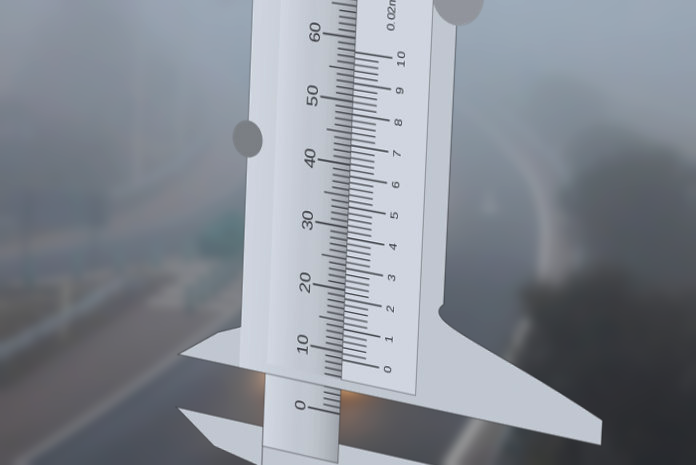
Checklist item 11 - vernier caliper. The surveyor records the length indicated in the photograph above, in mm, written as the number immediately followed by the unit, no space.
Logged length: 8.8mm
